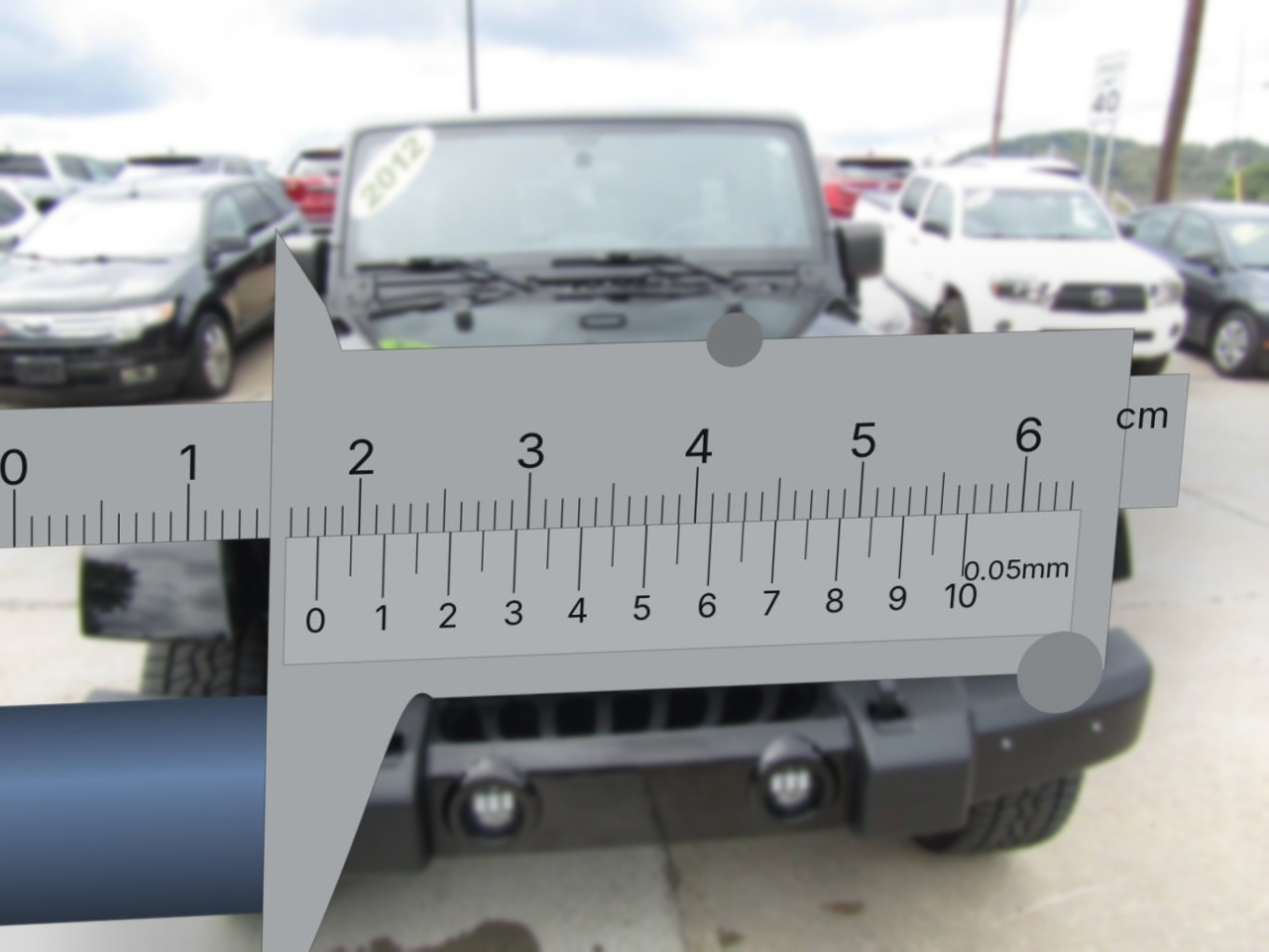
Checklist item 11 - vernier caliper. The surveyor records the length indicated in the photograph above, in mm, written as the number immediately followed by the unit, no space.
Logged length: 17.6mm
